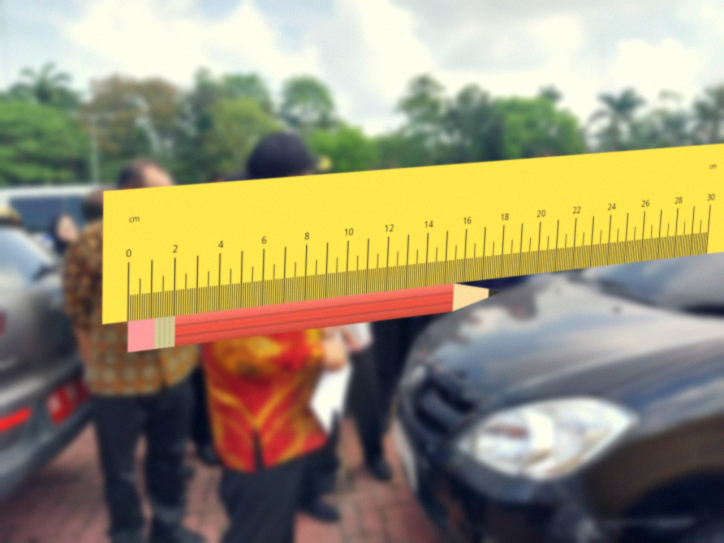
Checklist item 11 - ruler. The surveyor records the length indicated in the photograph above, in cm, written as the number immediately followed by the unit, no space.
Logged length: 18cm
